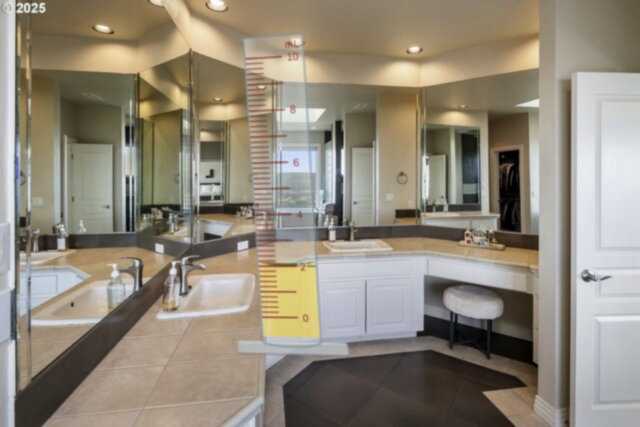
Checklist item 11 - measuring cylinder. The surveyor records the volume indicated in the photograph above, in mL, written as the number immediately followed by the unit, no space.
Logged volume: 2mL
